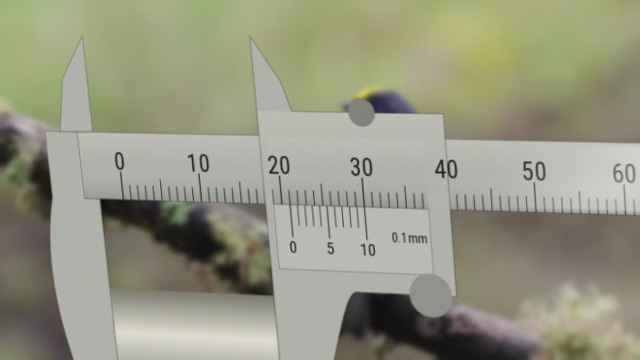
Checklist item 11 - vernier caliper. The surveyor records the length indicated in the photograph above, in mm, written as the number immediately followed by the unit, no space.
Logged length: 21.0mm
